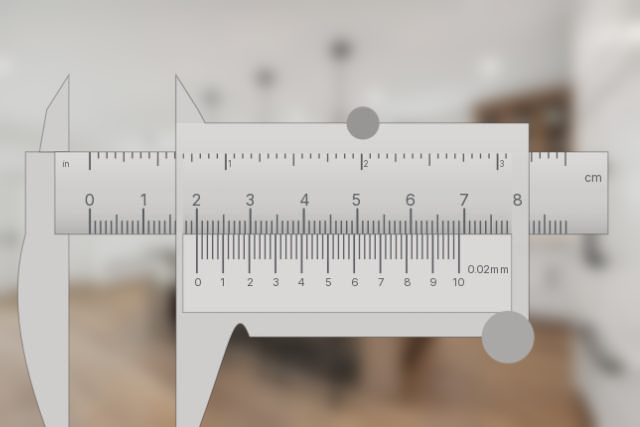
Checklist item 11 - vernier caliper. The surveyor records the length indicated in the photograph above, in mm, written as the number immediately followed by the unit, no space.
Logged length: 20.0mm
